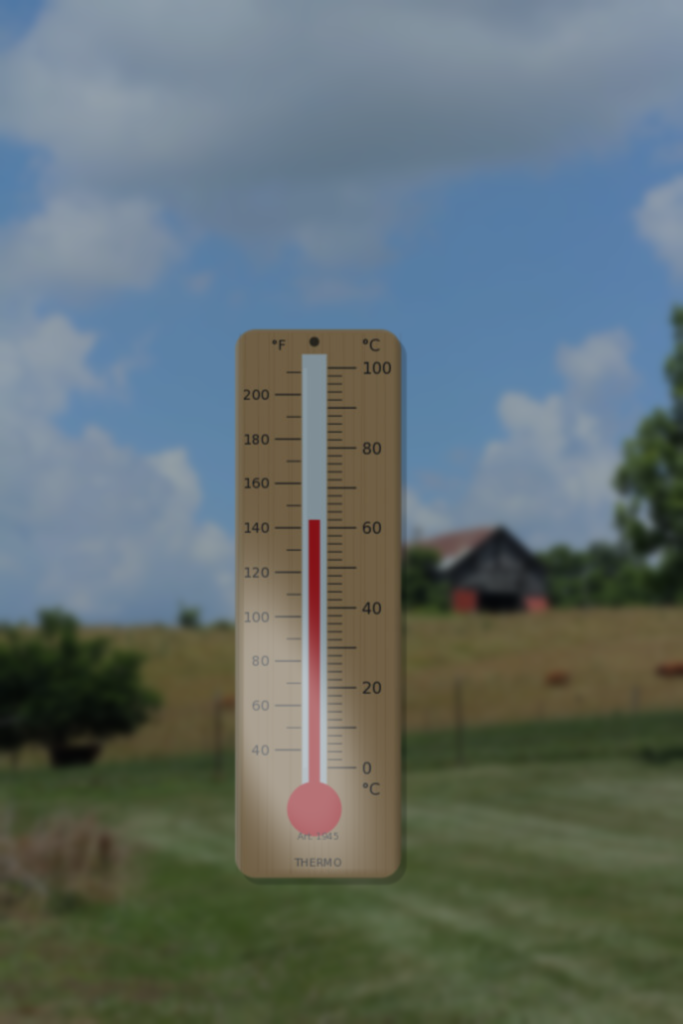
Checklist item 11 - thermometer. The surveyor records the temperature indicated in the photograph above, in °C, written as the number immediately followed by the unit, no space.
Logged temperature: 62°C
